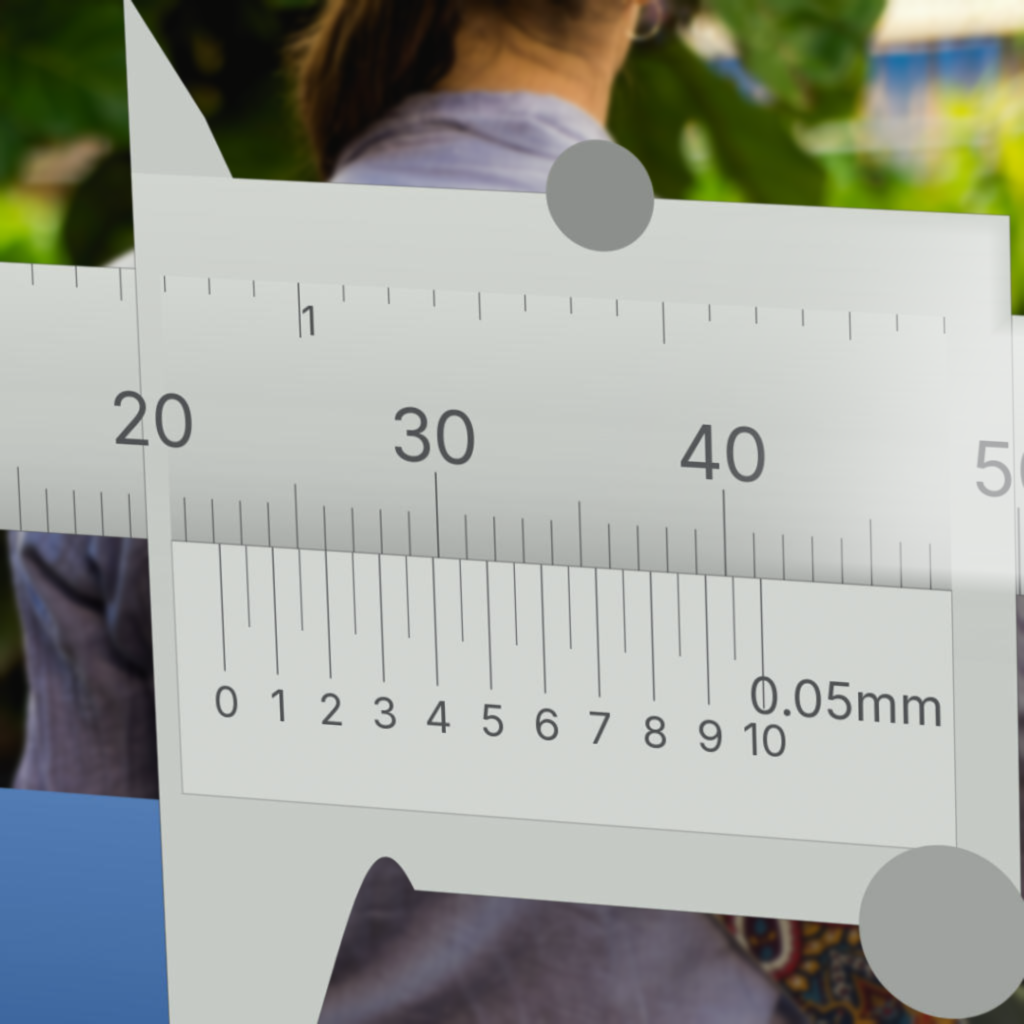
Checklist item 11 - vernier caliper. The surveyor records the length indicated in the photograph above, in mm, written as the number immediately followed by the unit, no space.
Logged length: 22.20mm
